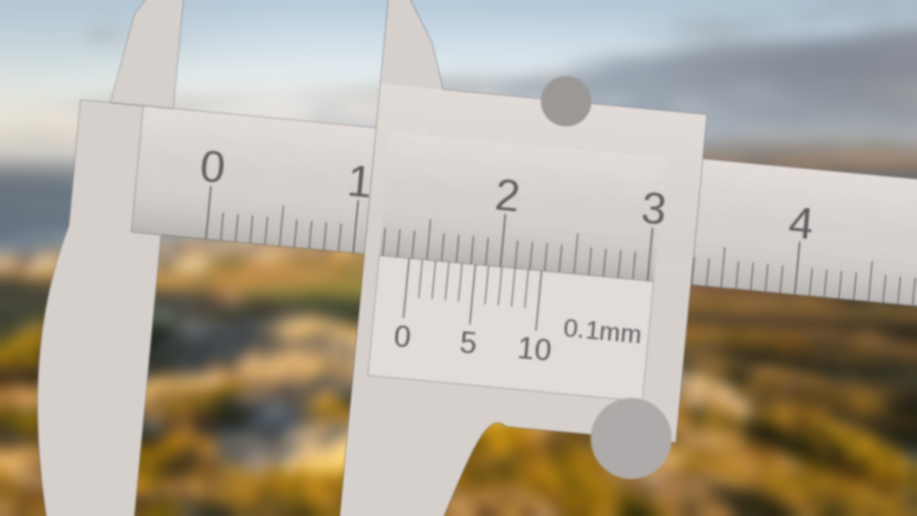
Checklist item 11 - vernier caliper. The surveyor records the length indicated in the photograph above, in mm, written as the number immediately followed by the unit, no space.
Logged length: 13.8mm
